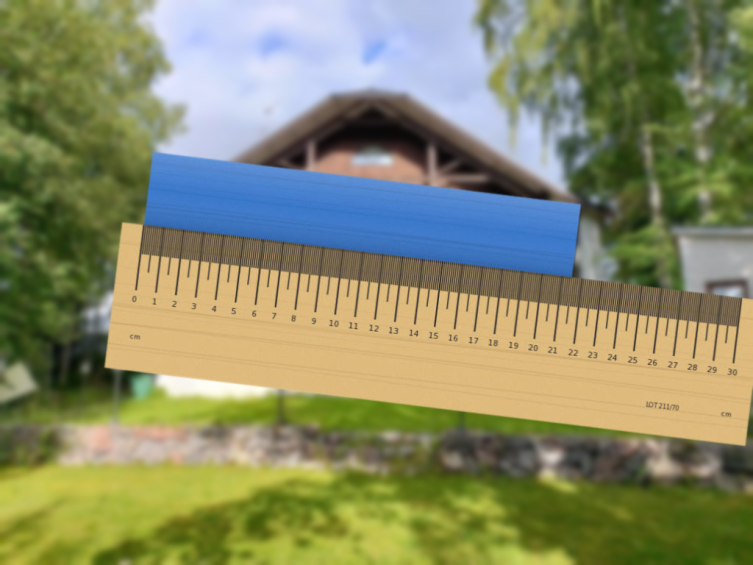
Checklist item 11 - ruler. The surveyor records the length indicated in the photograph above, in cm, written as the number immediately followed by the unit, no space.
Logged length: 21.5cm
